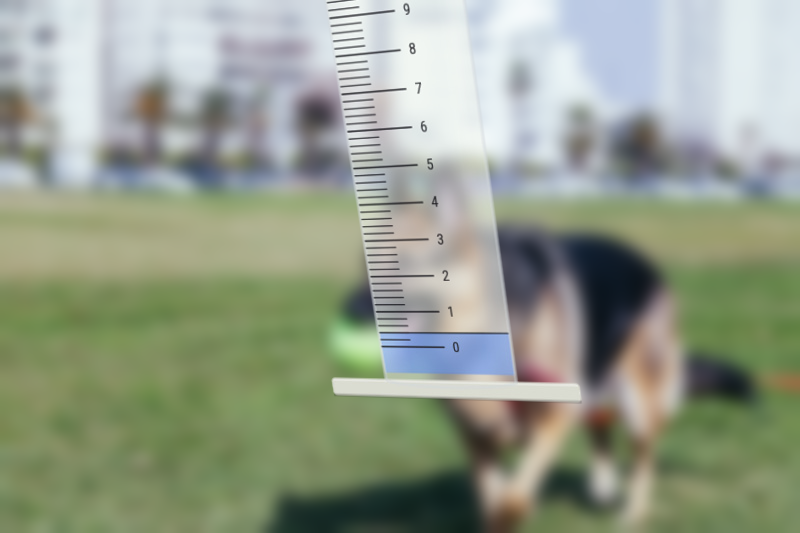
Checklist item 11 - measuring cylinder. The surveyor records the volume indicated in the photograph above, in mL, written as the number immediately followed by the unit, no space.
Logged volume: 0.4mL
